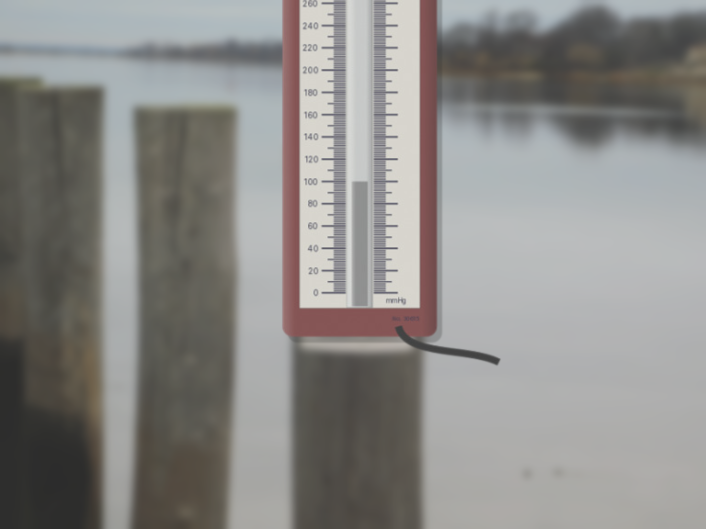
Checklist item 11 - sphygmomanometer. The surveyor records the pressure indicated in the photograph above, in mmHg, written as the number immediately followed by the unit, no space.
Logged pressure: 100mmHg
